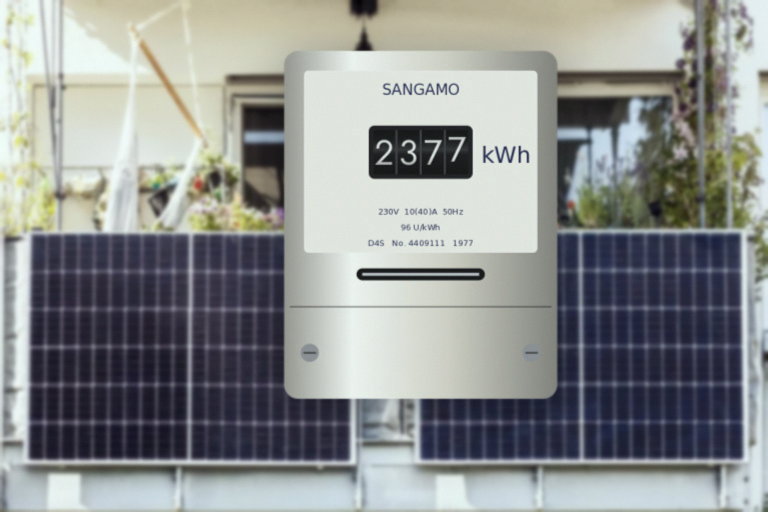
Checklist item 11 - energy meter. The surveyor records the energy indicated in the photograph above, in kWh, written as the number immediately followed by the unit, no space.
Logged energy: 2377kWh
